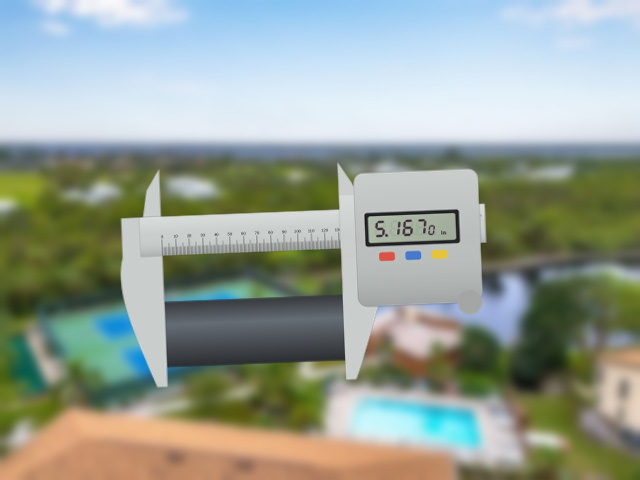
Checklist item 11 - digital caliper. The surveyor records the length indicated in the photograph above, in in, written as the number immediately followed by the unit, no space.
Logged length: 5.1670in
